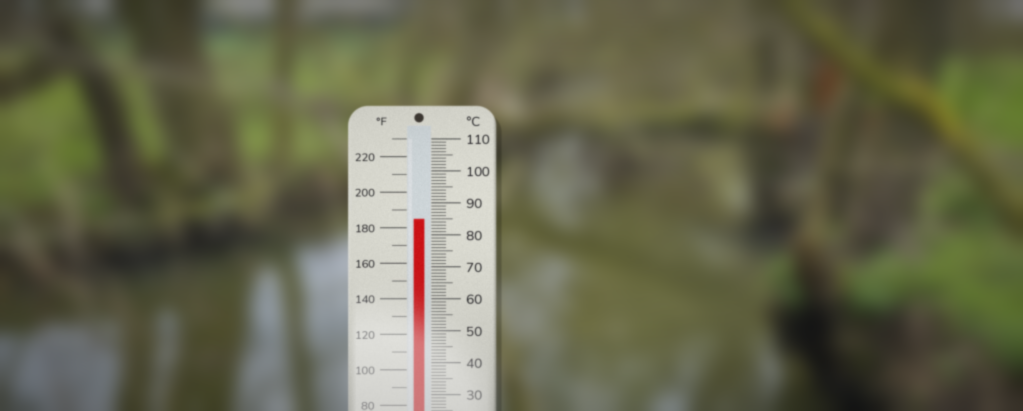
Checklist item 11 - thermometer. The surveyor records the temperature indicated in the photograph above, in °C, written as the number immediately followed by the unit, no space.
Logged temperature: 85°C
